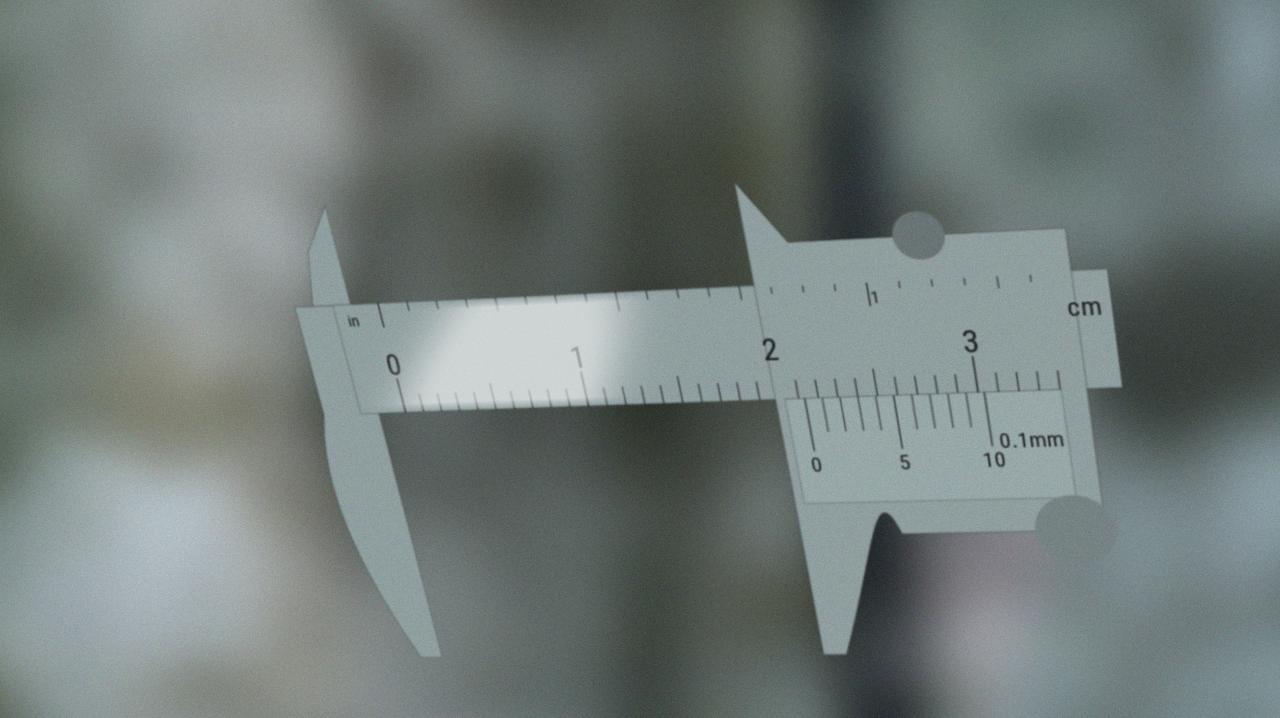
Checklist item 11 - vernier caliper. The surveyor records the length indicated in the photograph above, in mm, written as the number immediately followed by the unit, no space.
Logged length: 21.3mm
